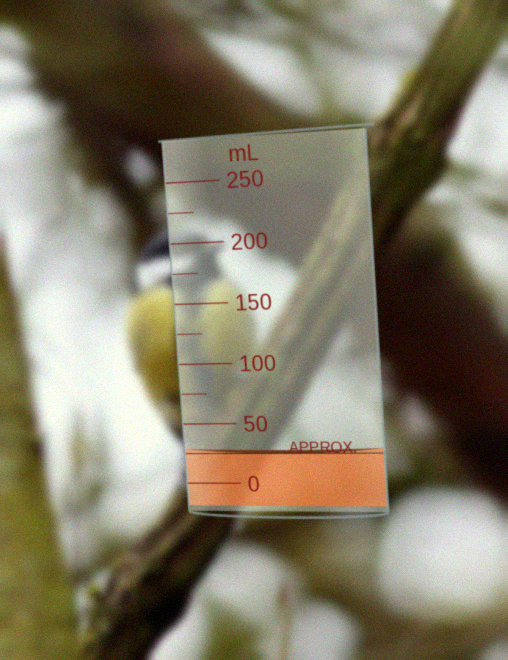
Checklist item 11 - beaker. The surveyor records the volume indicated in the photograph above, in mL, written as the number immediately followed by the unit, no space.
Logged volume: 25mL
